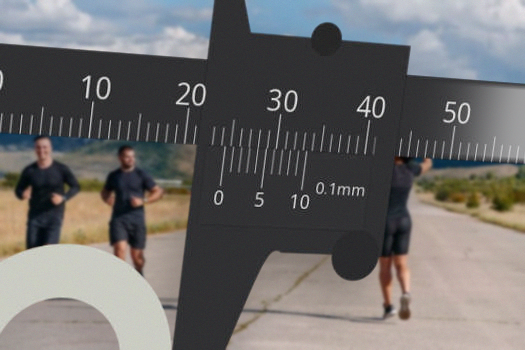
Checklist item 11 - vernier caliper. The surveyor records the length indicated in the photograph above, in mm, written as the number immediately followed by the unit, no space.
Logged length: 24.4mm
